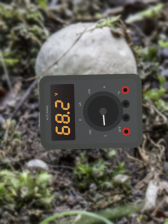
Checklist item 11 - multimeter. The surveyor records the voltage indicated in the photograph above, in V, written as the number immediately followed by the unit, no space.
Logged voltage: 68.2V
